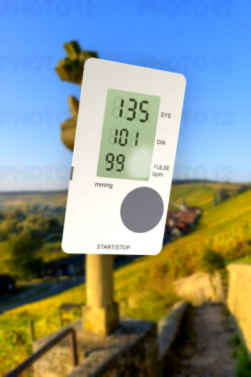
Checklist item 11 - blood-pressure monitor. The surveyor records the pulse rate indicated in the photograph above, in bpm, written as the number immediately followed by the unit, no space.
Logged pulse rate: 99bpm
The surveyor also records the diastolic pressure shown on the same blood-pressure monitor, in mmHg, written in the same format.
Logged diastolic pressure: 101mmHg
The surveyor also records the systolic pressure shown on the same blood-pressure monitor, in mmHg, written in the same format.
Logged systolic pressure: 135mmHg
